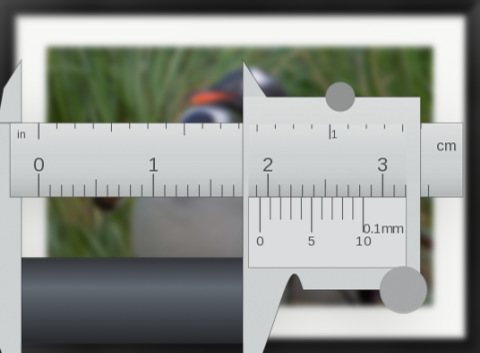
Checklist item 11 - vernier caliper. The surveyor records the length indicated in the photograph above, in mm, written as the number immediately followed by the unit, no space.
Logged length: 19.3mm
